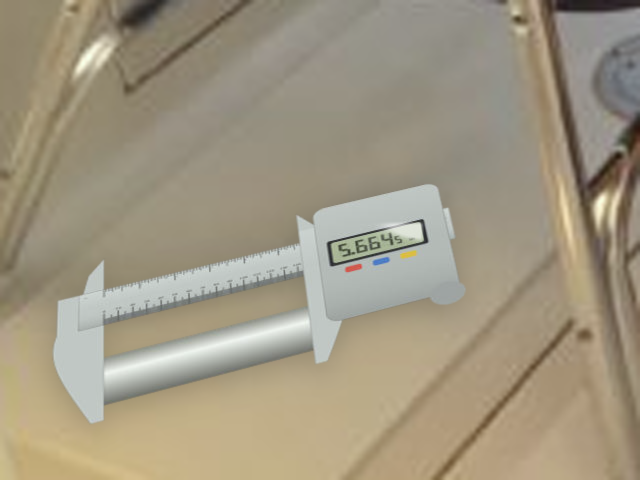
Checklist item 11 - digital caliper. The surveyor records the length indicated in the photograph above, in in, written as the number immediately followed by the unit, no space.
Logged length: 5.6645in
